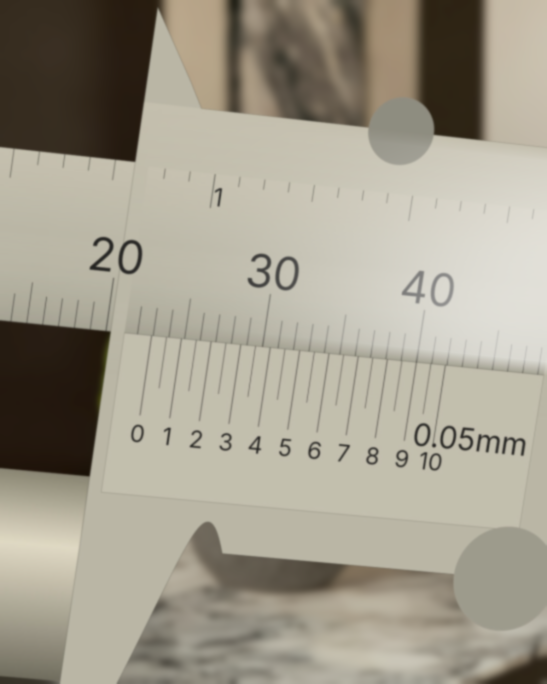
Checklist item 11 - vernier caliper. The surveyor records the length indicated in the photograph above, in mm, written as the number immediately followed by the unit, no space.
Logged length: 22.9mm
